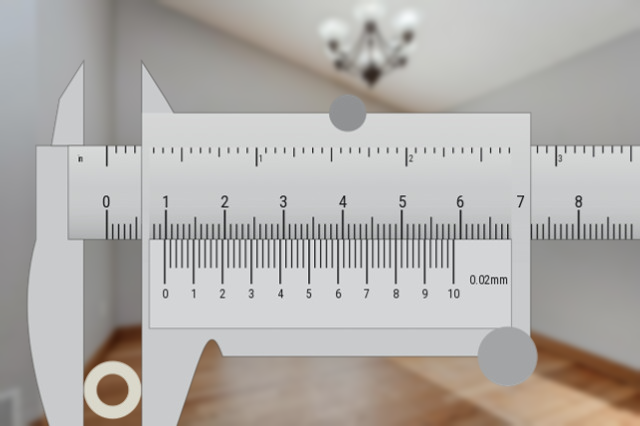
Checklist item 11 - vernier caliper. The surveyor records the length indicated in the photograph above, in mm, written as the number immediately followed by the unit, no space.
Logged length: 9.8mm
